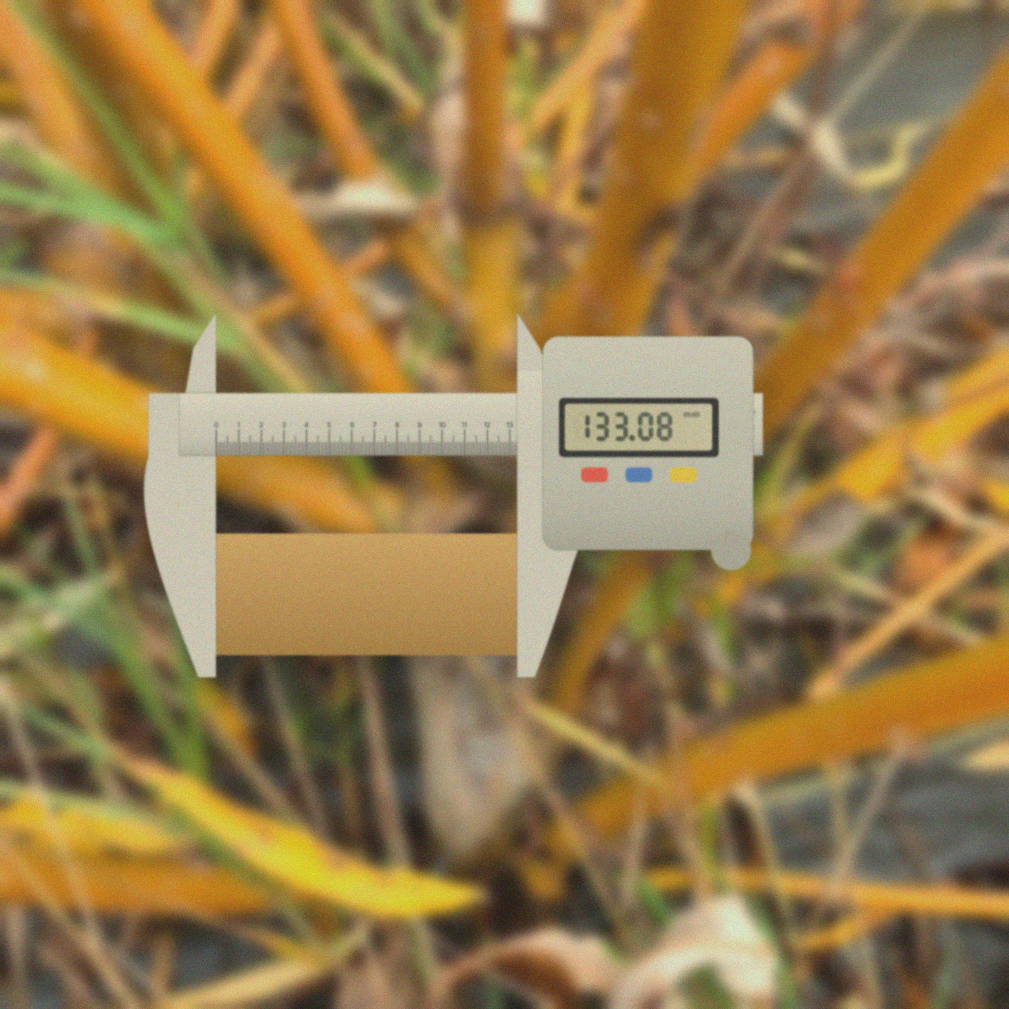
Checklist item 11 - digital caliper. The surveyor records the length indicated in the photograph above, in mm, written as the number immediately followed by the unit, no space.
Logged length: 133.08mm
